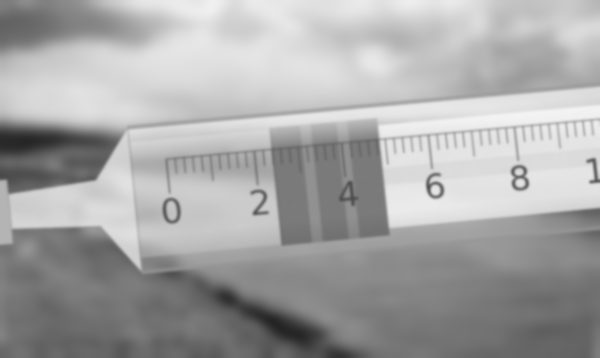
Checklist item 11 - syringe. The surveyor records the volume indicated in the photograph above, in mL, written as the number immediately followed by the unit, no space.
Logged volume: 2.4mL
